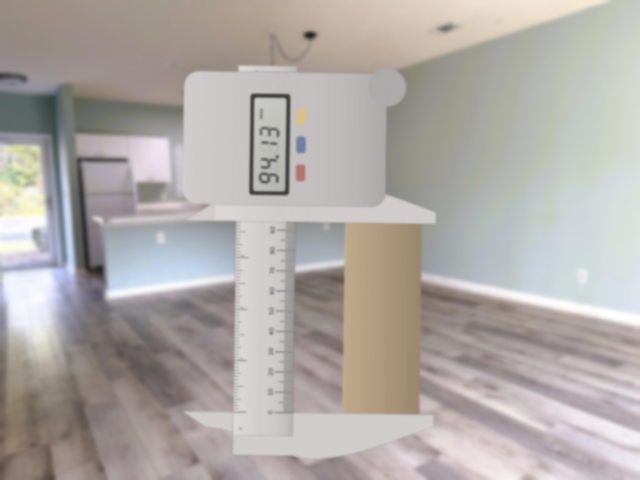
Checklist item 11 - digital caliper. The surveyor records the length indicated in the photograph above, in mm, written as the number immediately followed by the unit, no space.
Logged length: 94.13mm
